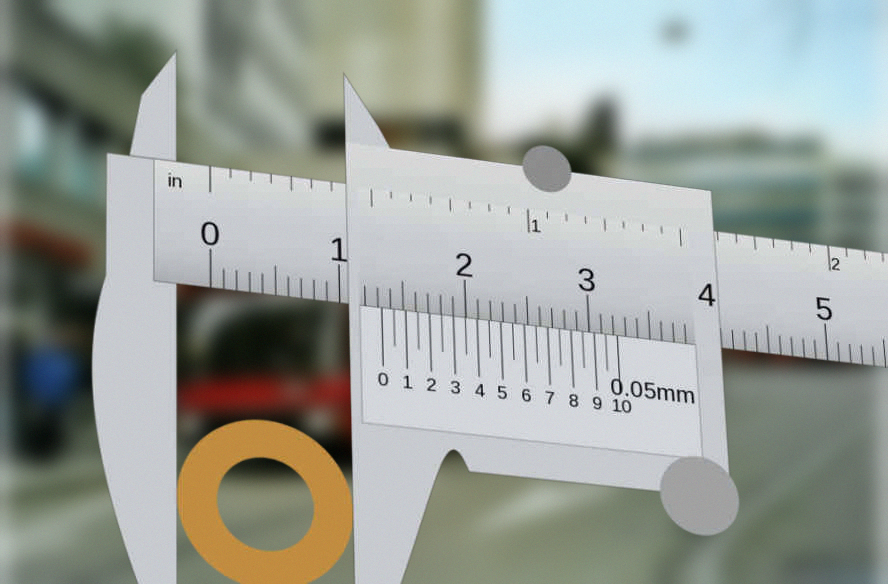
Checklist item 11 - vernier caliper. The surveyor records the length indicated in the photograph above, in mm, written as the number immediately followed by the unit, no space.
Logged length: 13.3mm
